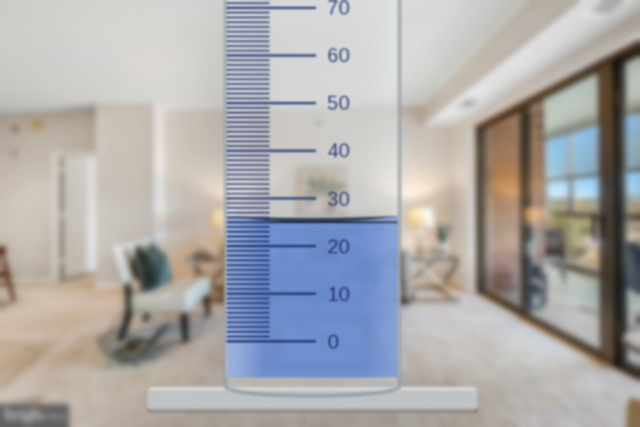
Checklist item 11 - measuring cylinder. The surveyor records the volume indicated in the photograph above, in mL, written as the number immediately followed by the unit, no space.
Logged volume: 25mL
